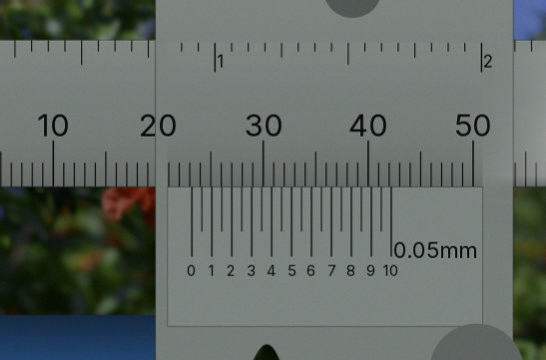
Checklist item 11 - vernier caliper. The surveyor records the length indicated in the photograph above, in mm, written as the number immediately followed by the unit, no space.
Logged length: 23.2mm
